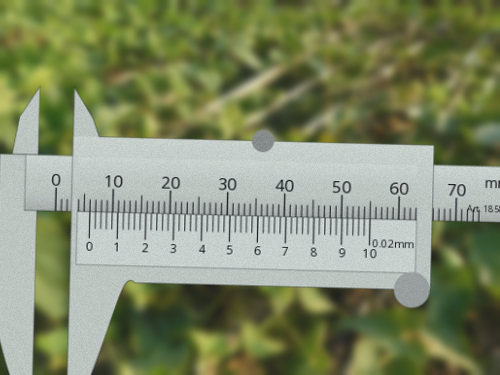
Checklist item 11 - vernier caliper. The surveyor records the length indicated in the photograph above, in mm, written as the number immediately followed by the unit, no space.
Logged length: 6.0mm
